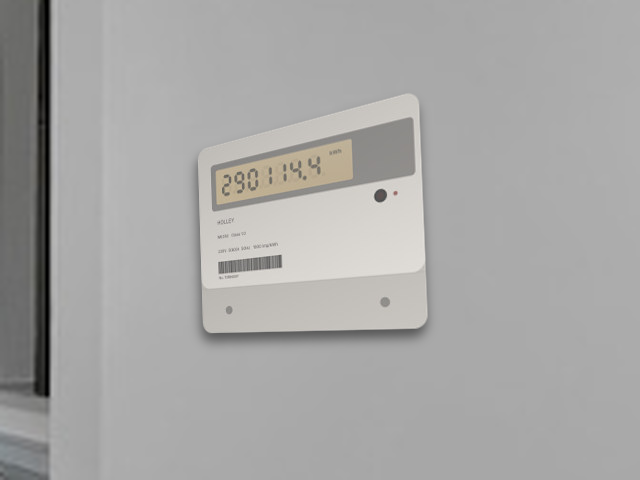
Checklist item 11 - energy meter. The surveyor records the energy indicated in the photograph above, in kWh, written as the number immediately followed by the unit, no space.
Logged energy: 290114.4kWh
